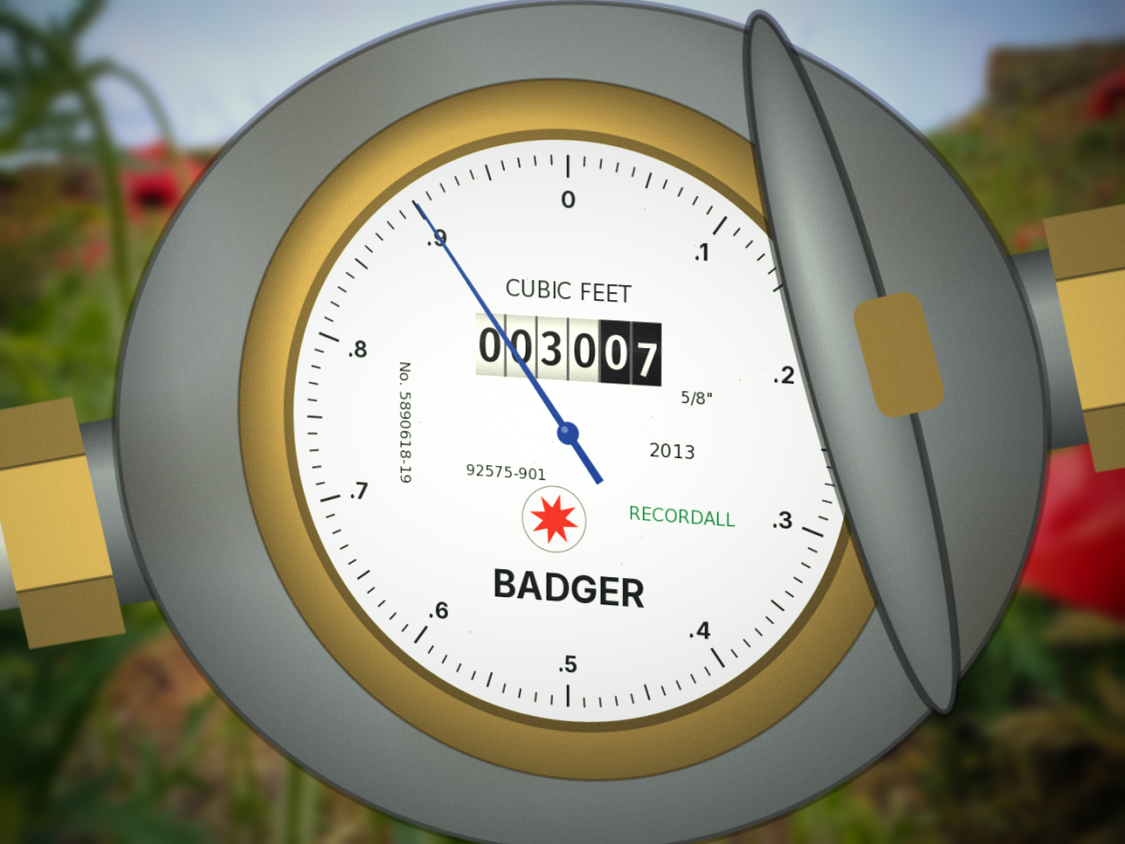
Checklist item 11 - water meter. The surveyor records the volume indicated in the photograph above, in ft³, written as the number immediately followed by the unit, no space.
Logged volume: 3006.90ft³
